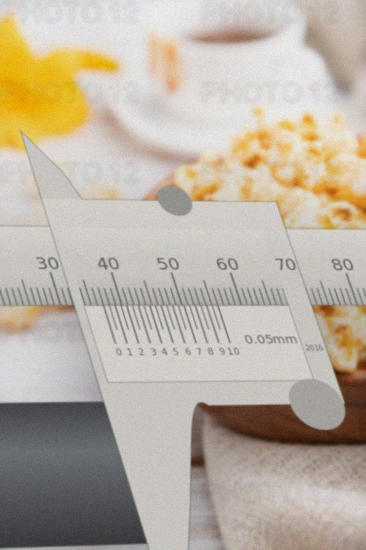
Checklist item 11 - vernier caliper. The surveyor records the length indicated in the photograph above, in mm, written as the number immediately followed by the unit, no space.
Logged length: 37.0mm
